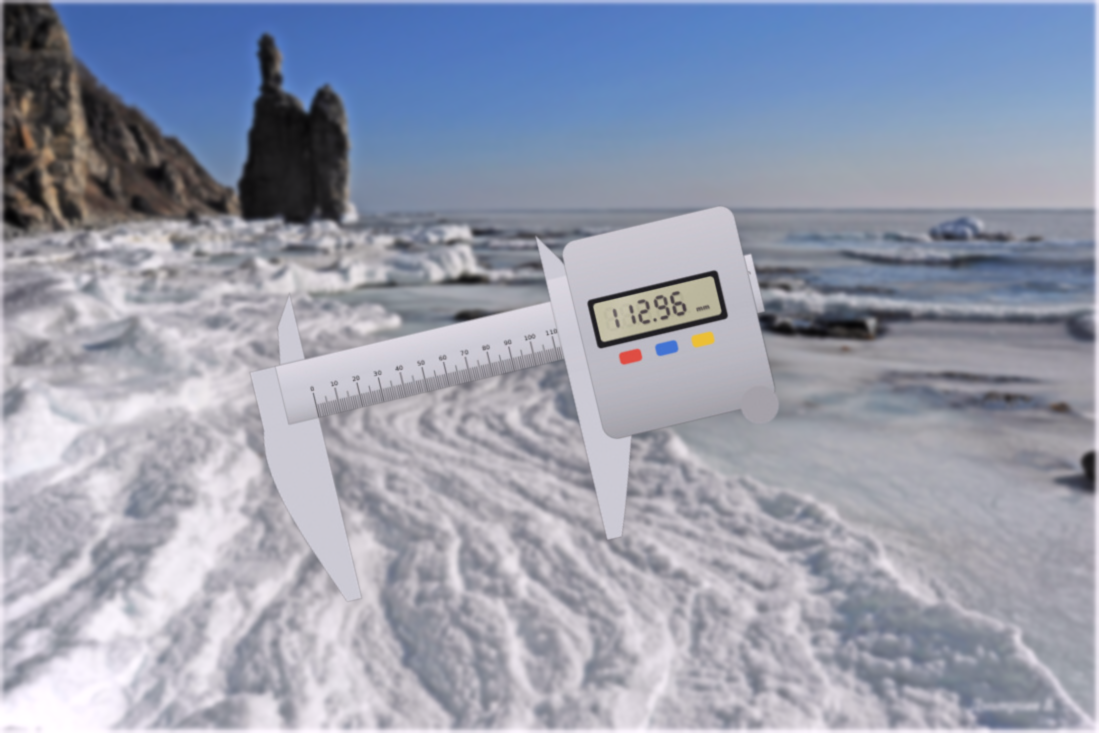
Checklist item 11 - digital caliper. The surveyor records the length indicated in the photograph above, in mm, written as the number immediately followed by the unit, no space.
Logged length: 112.96mm
